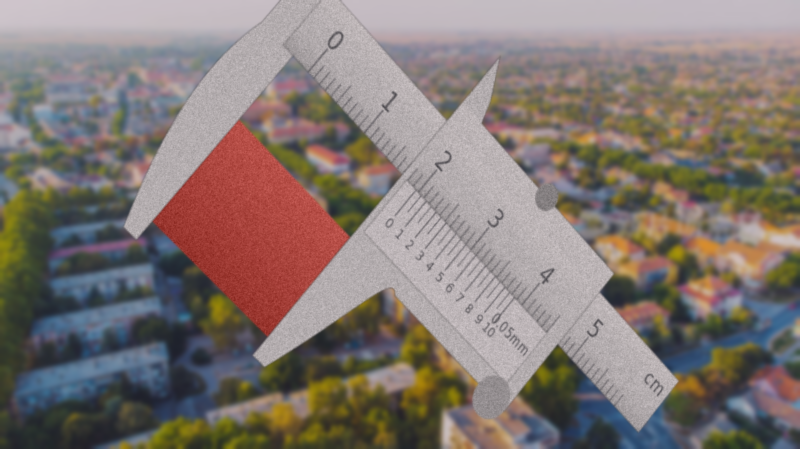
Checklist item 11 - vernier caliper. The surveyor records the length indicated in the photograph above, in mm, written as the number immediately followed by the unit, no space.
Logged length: 19.6mm
